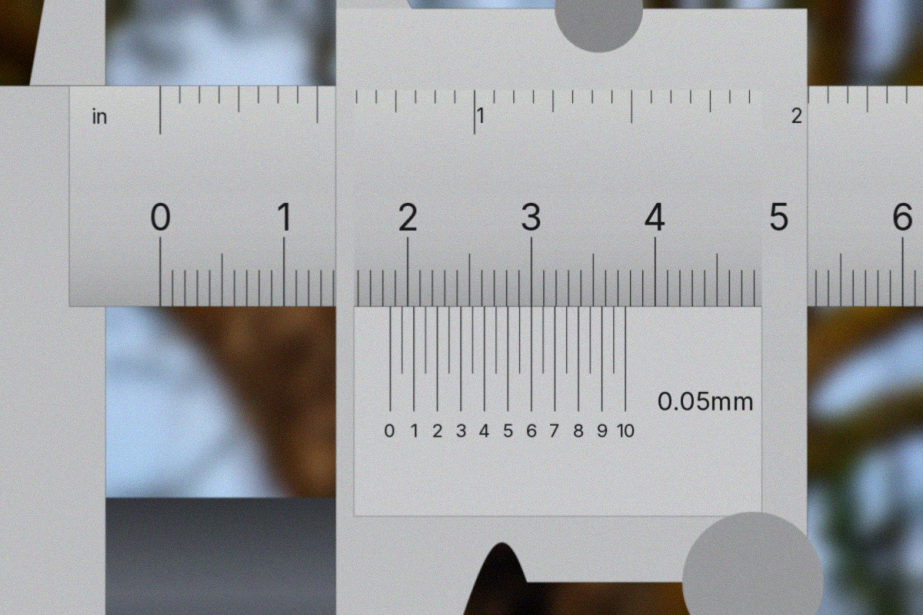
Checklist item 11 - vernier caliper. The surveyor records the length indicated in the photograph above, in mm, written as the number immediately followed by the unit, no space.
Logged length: 18.6mm
